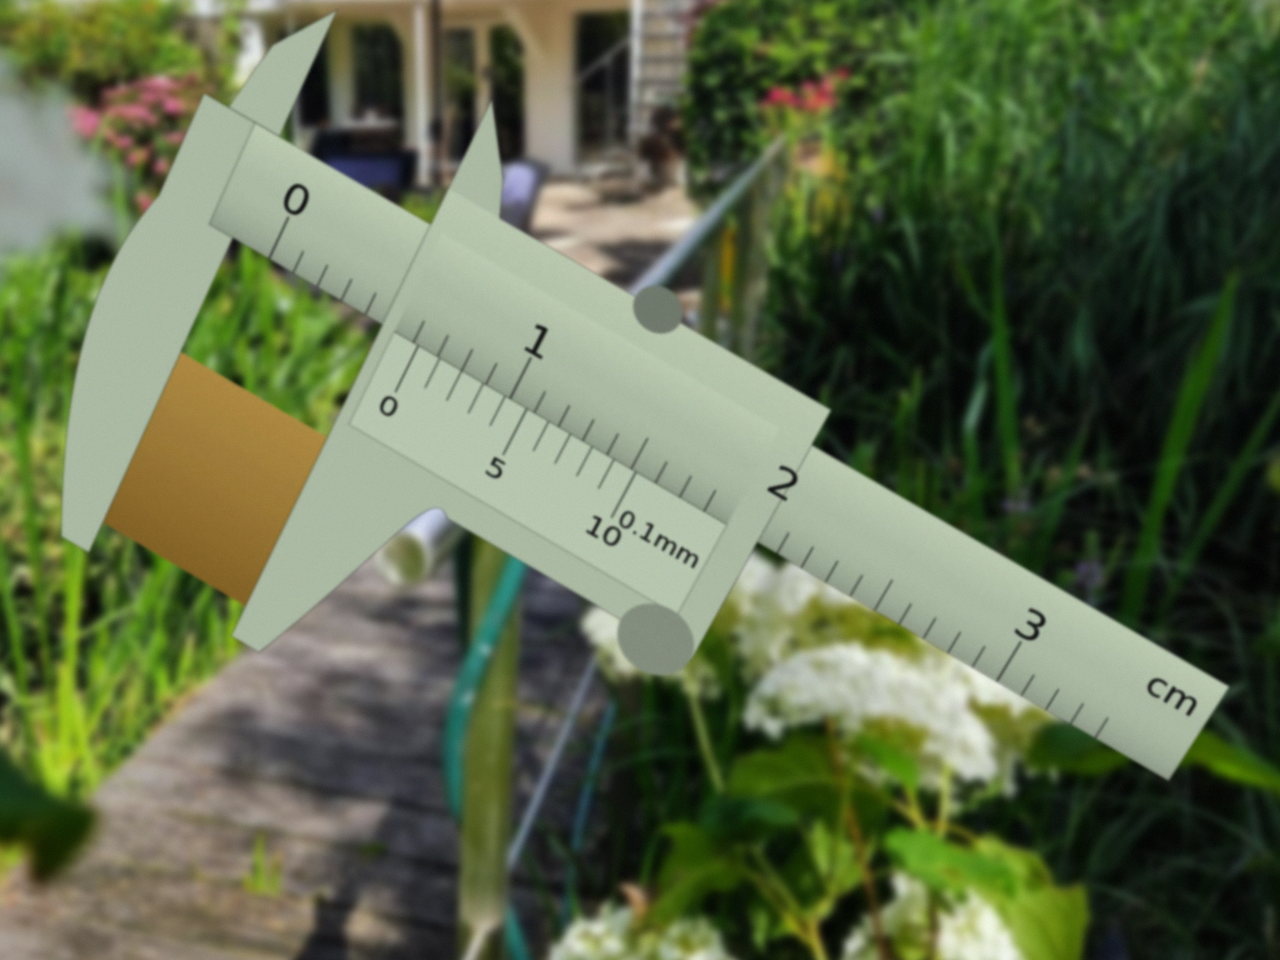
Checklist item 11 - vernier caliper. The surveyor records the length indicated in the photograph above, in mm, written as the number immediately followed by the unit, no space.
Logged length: 6.2mm
